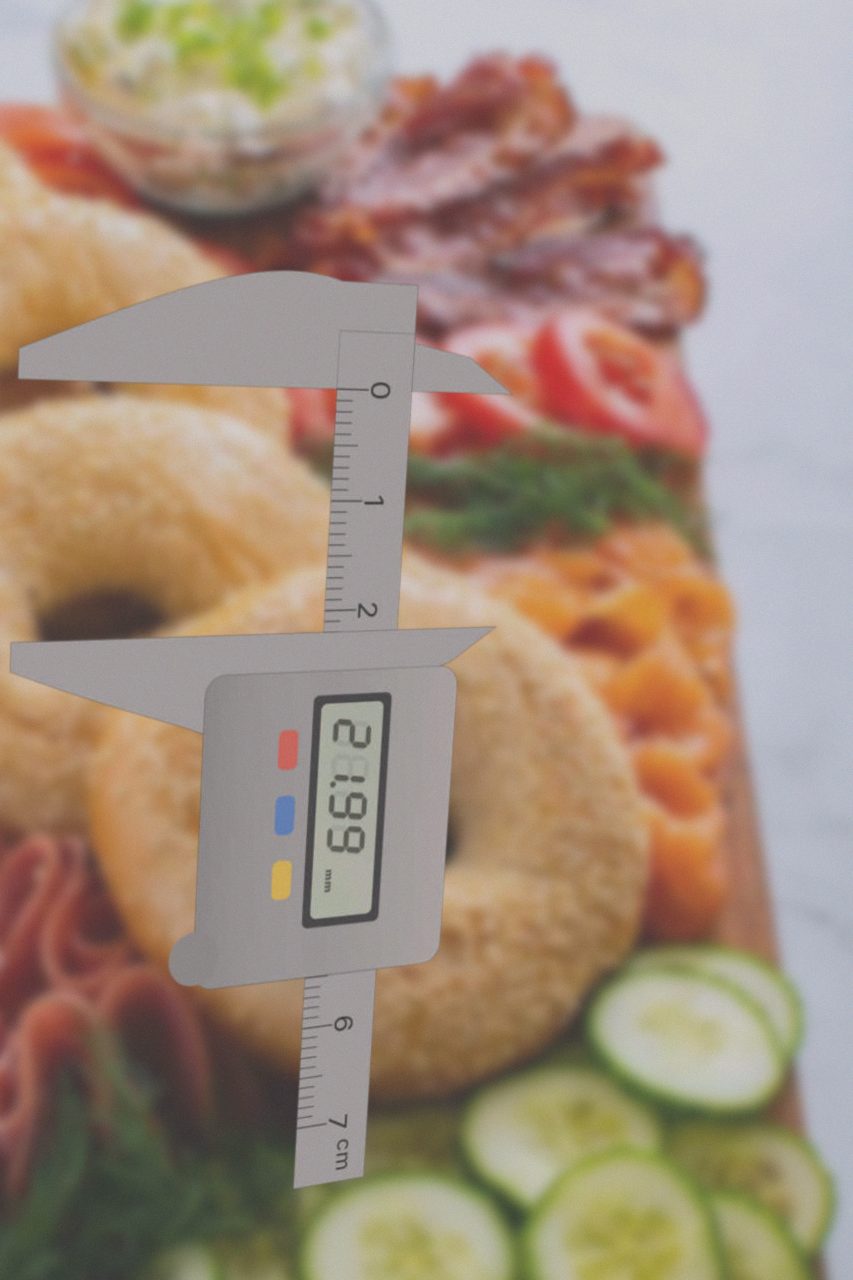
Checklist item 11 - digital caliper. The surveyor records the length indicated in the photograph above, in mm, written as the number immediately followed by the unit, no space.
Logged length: 21.99mm
